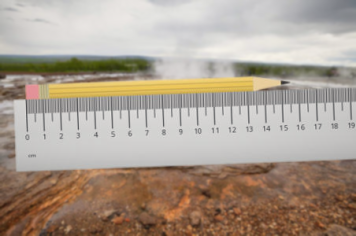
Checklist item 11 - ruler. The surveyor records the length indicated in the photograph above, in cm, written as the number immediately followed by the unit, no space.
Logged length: 15.5cm
